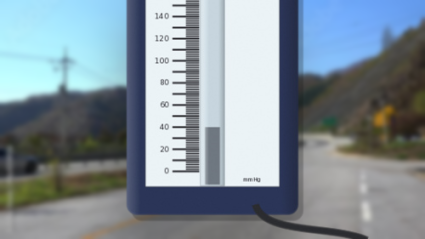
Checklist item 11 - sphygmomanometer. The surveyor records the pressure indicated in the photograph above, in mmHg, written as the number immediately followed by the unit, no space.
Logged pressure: 40mmHg
